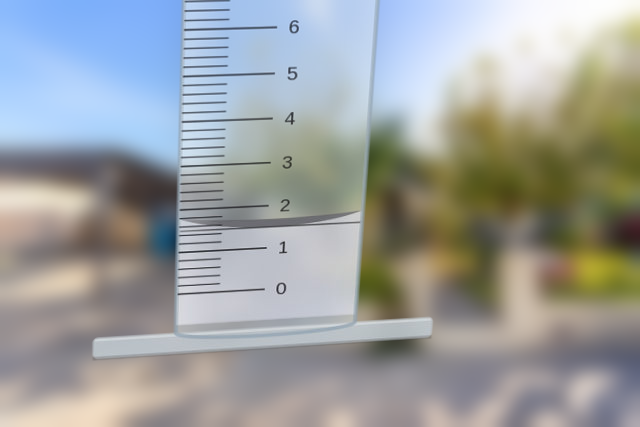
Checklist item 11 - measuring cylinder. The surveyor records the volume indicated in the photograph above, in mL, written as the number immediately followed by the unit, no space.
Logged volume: 1.5mL
